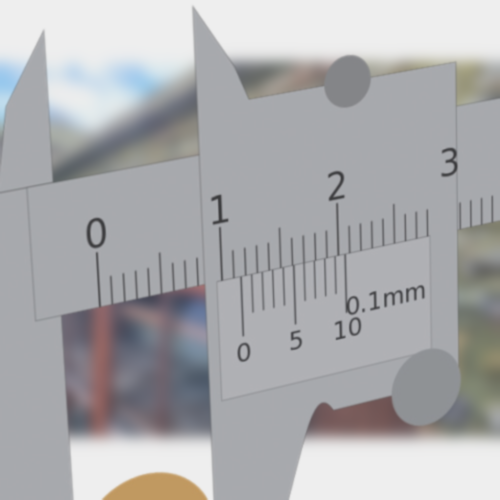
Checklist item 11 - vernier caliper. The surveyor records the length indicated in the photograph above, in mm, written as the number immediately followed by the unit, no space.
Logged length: 11.6mm
